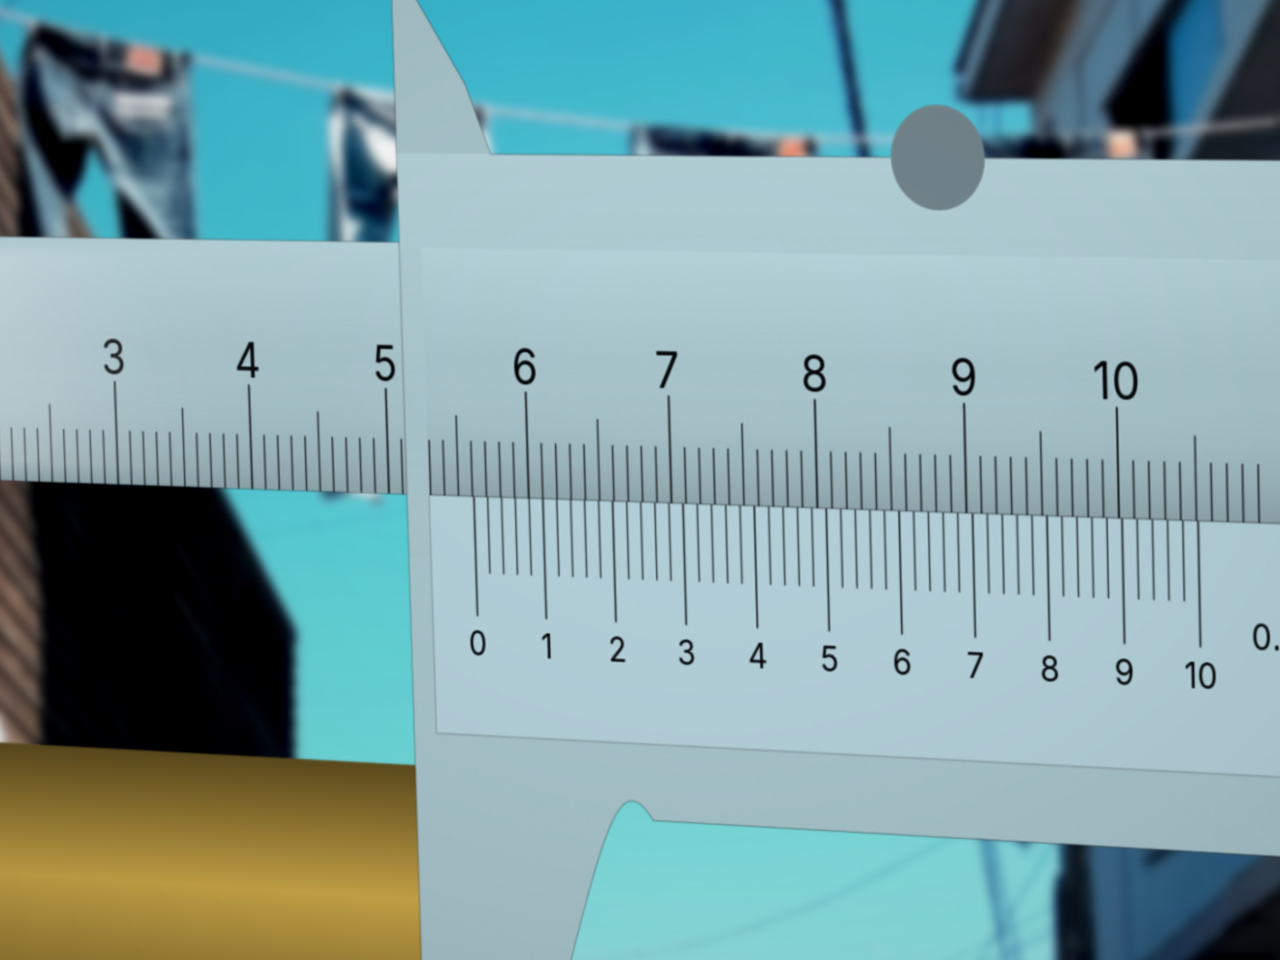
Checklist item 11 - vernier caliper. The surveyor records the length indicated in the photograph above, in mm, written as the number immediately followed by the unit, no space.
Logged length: 56.1mm
